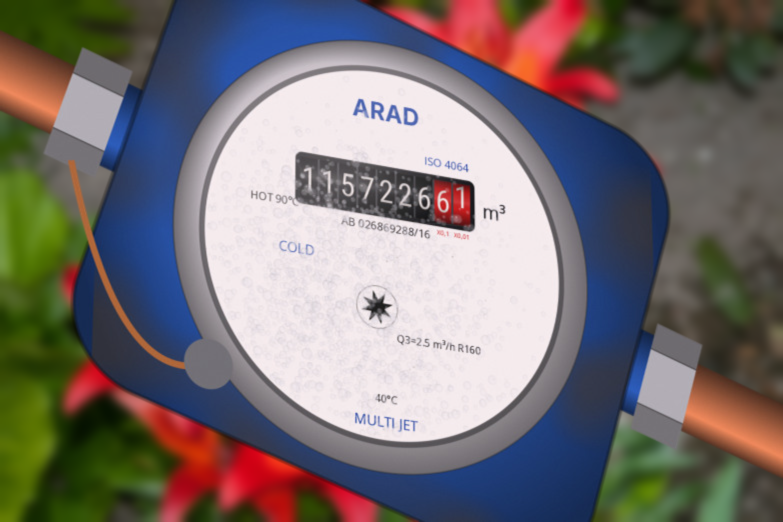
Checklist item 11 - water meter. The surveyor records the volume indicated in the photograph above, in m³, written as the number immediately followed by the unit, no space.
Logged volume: 1157226.61m³
